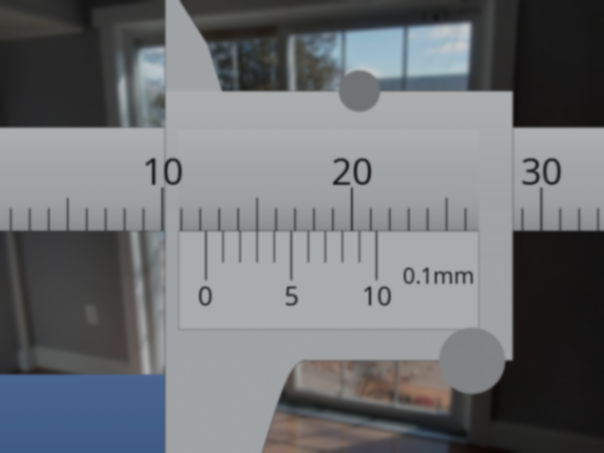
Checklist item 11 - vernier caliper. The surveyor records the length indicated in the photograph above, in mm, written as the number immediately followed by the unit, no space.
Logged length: 12.3mm
